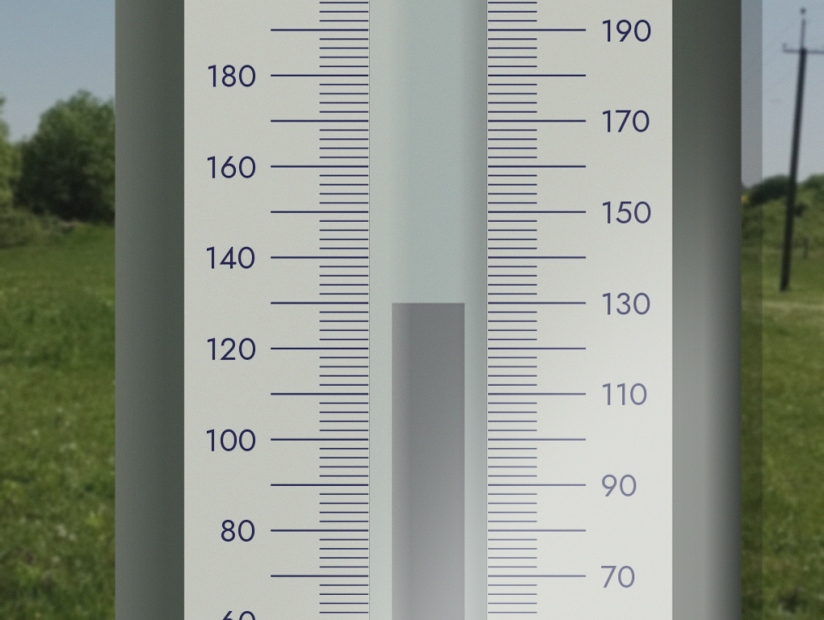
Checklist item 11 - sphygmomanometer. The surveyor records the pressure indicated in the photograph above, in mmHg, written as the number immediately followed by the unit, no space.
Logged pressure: 130mmHg
